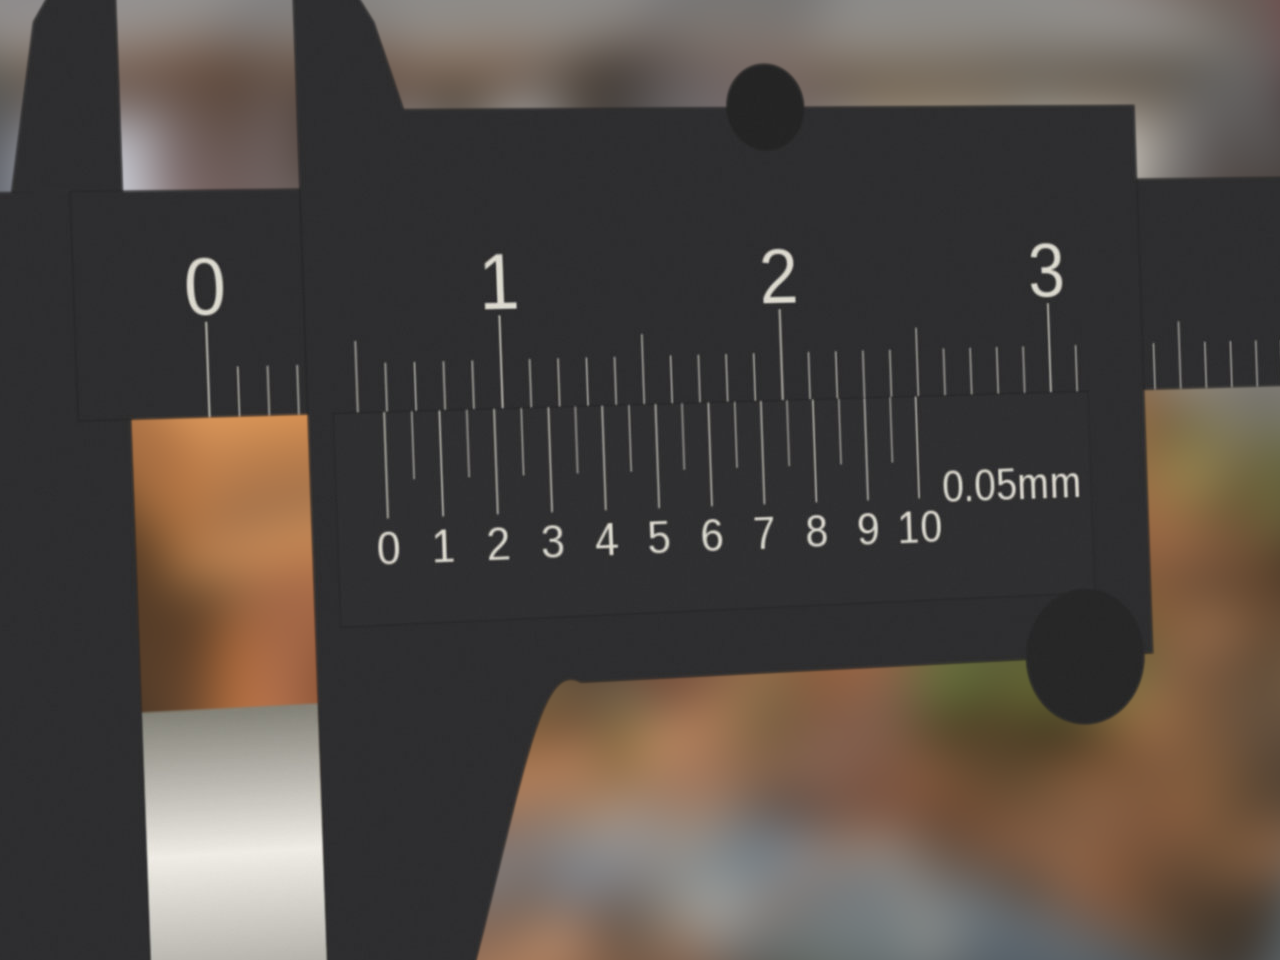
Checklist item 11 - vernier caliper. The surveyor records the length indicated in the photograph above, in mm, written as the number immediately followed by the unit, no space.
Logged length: 5.9mm
